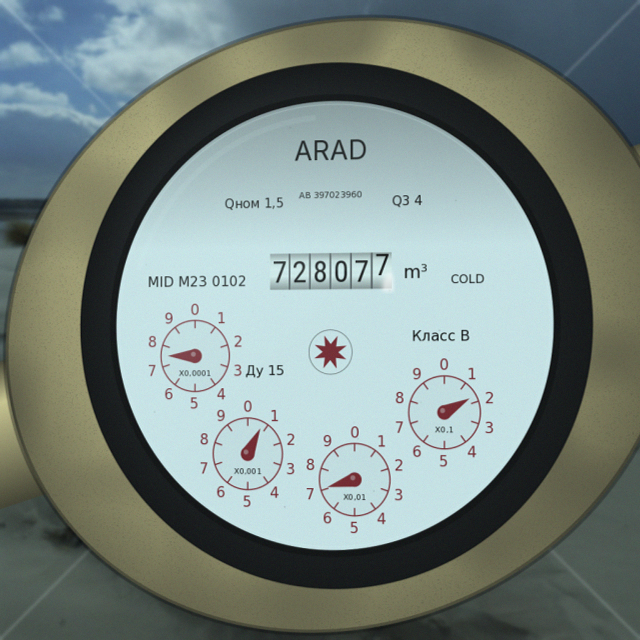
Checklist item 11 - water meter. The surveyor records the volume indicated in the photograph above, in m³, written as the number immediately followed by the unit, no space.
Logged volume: 728077.1707m³
